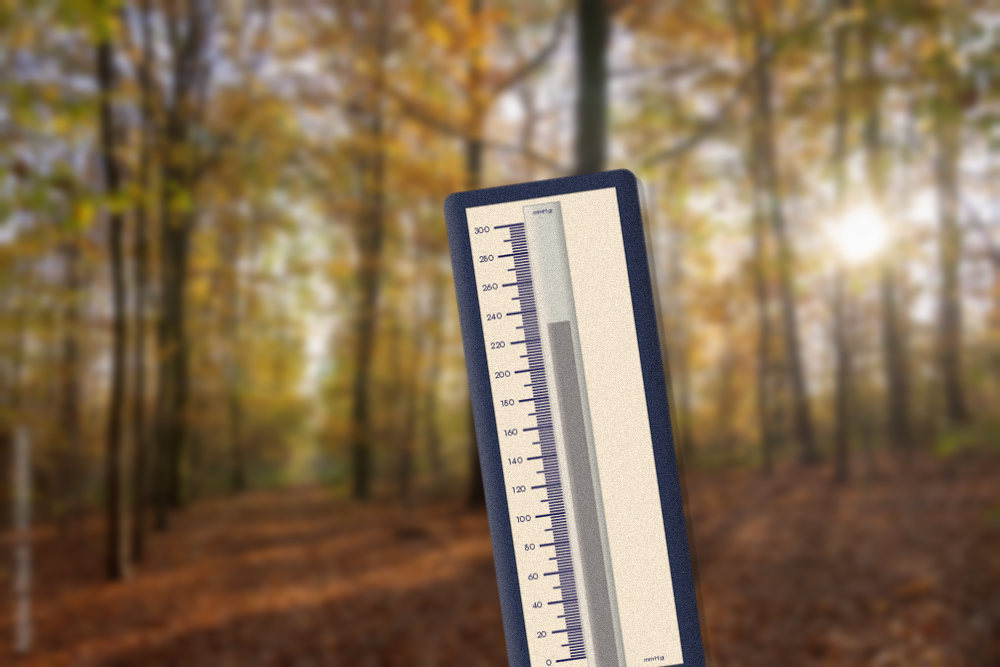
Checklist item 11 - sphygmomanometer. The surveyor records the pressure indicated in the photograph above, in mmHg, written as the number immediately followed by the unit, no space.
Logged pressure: 230mmHg
